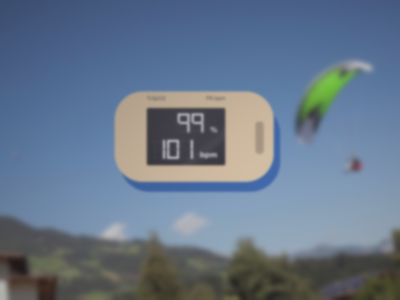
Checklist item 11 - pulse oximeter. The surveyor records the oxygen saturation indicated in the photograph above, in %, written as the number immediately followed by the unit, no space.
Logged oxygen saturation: 99%
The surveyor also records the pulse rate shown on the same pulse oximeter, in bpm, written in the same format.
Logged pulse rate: 101bpm
